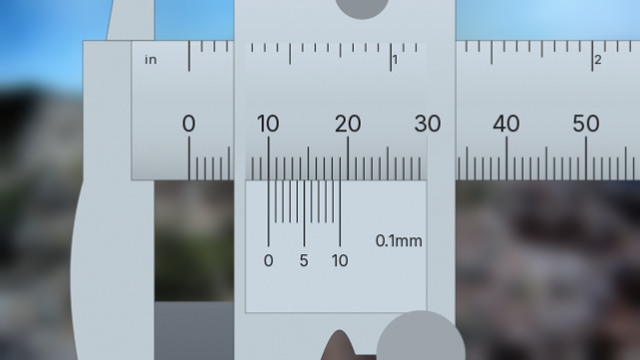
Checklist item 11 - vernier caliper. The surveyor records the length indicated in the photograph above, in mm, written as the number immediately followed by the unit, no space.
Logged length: 10.0mm
